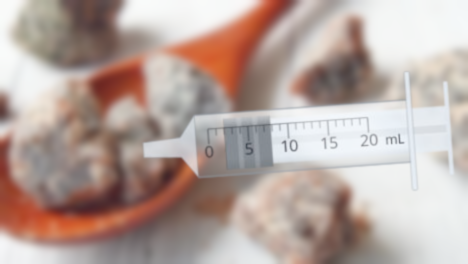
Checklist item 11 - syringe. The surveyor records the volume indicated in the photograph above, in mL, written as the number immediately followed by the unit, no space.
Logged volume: 2mL
